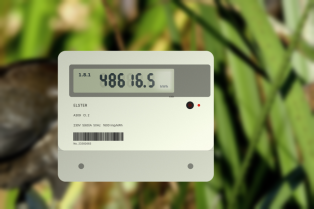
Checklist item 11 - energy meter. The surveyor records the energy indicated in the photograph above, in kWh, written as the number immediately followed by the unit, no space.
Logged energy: 48616.5kWh
